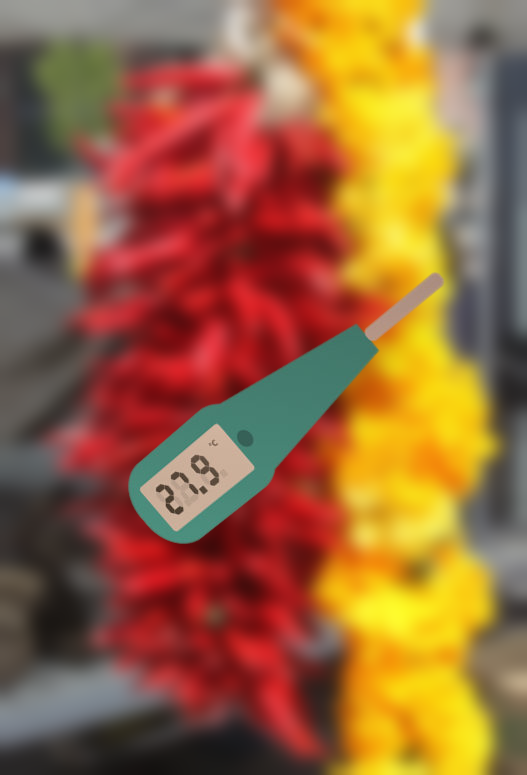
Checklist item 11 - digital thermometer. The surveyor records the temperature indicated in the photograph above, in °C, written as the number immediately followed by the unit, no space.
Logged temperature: 27.9°C
